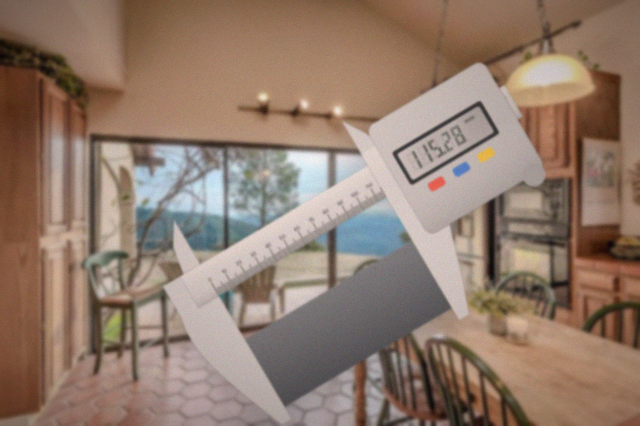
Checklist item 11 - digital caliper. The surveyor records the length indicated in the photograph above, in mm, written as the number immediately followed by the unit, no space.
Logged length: 115.28mm
